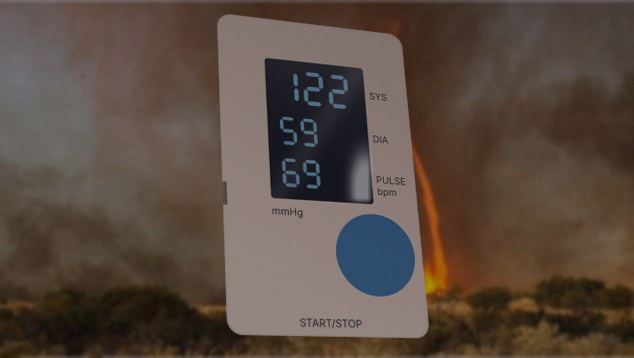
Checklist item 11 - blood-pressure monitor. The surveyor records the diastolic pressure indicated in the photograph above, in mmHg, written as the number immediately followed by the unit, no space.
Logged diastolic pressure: 59mmHg
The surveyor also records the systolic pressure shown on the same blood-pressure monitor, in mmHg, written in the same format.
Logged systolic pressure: 122mmHg
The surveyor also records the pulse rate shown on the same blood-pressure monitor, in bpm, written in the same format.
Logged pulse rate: 69bpm
